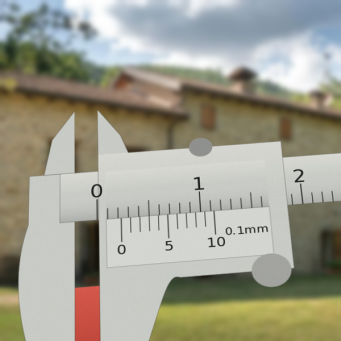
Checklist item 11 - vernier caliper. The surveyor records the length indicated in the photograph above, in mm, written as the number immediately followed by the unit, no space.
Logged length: 2.3mm
